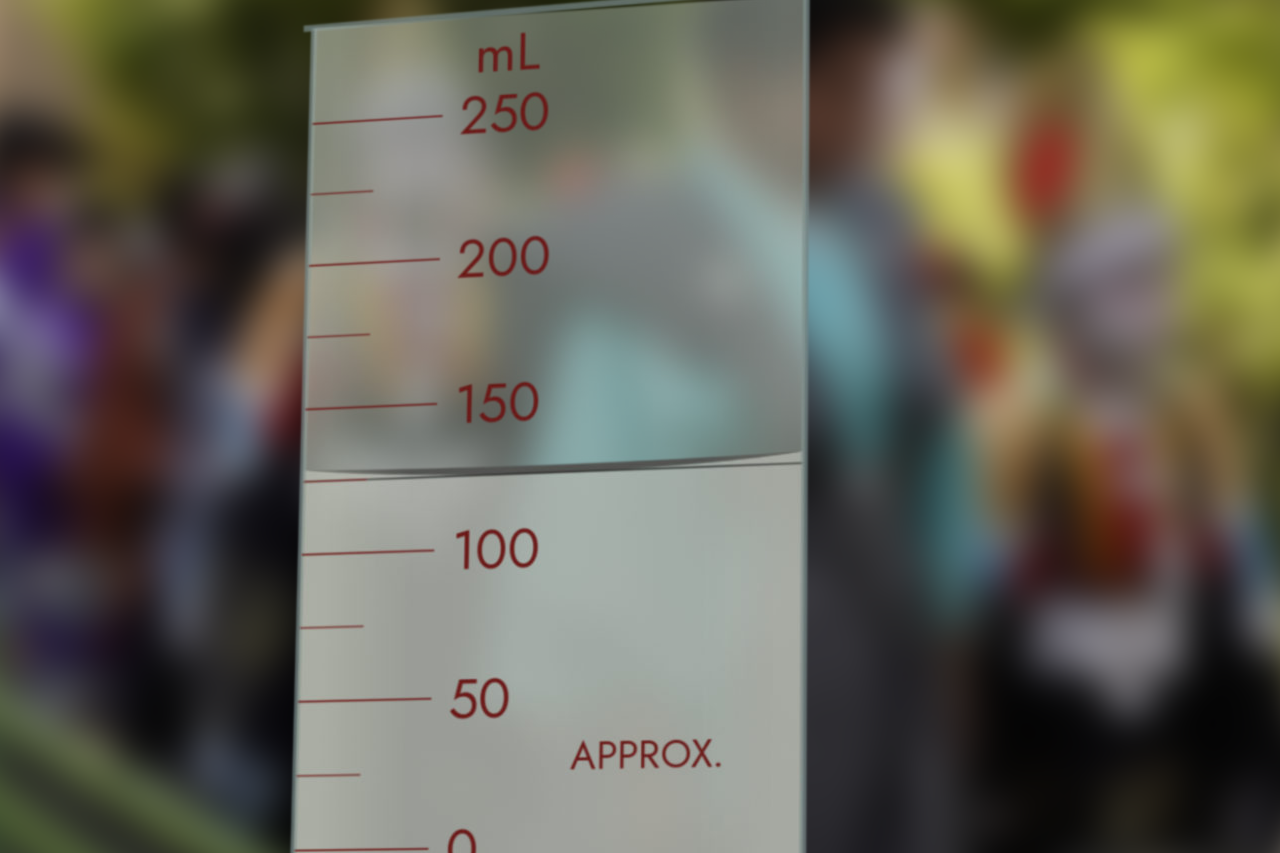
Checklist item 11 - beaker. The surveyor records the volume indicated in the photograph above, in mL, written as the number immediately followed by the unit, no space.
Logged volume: 125mL
